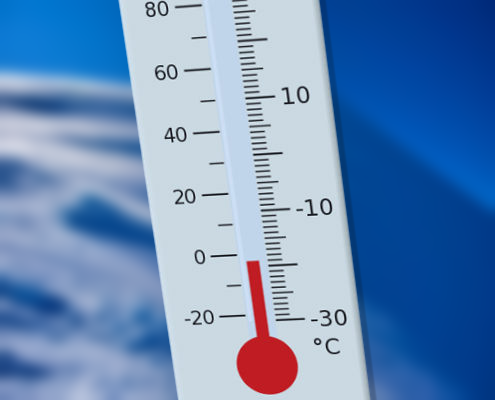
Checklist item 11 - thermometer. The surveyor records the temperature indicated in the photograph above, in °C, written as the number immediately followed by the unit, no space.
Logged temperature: -19°C
